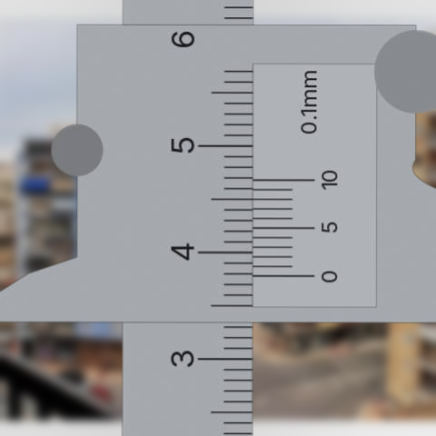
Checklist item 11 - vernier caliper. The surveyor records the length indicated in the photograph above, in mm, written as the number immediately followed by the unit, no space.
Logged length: 37.8mm
